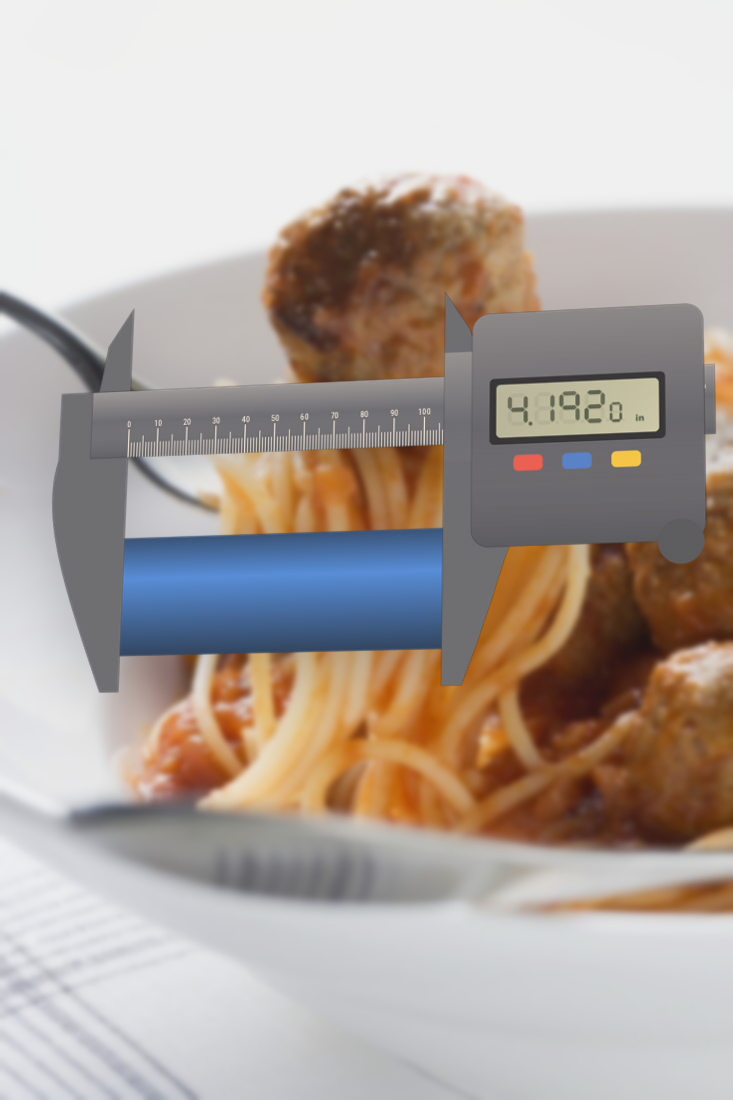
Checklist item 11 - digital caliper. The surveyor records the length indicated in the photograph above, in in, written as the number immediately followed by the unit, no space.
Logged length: 4.1920in
